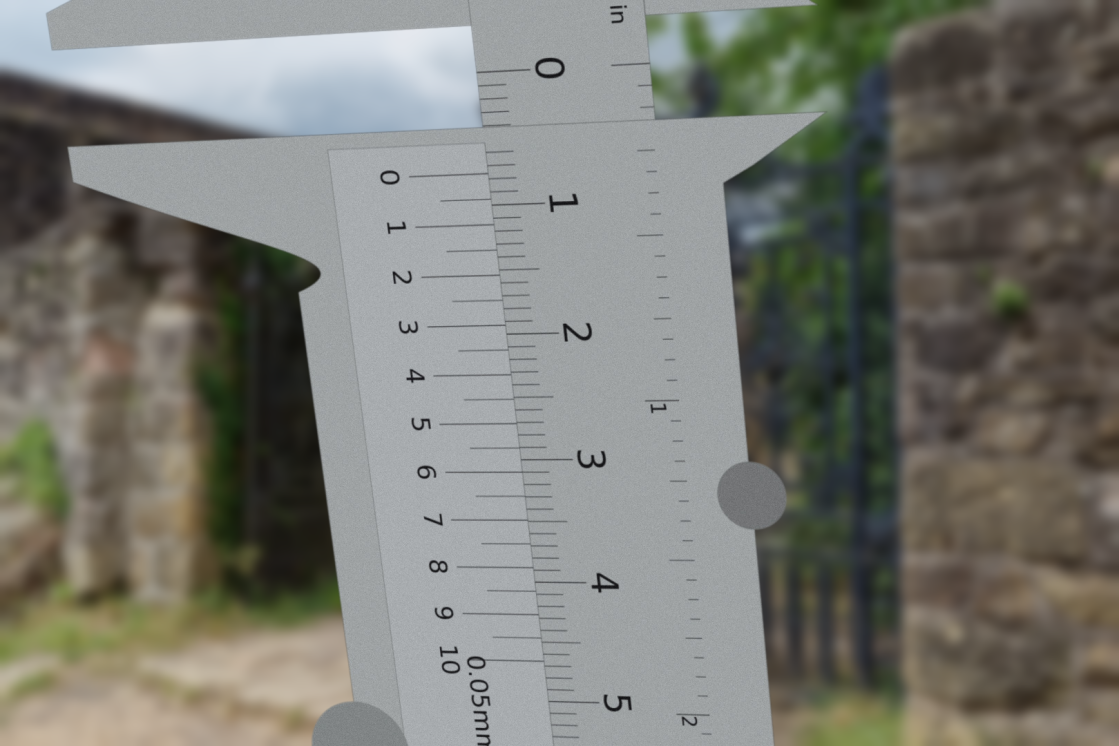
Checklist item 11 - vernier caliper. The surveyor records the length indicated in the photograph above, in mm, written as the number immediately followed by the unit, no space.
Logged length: 7.6mm
